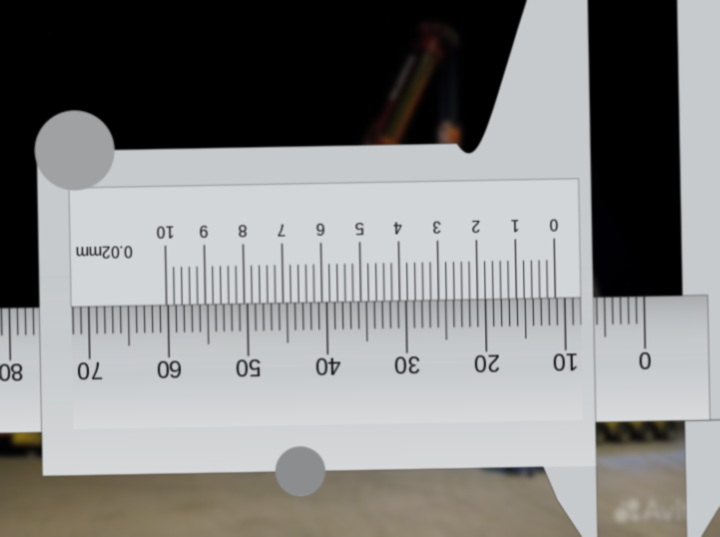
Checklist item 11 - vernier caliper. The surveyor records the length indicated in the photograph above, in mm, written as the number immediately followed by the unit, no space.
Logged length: 11.2mm
